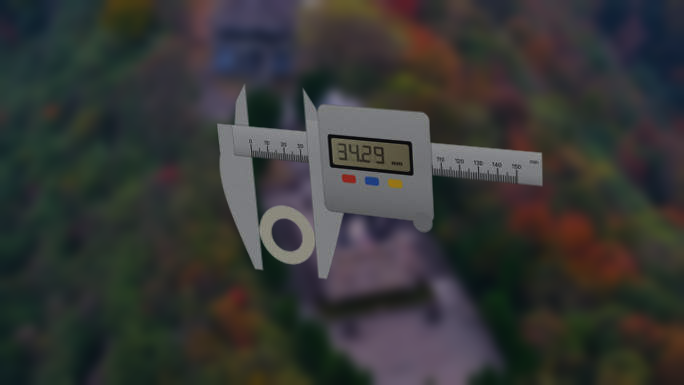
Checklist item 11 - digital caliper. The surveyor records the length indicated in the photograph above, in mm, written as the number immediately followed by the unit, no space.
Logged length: 34.29mm
